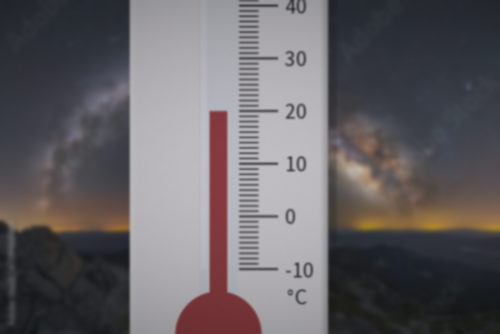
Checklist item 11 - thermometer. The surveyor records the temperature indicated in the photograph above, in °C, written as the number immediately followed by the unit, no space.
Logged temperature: 20°C
